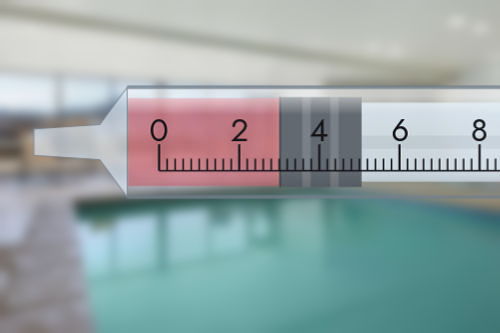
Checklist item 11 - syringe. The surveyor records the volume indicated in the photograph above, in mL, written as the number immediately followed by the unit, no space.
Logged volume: 3mL
